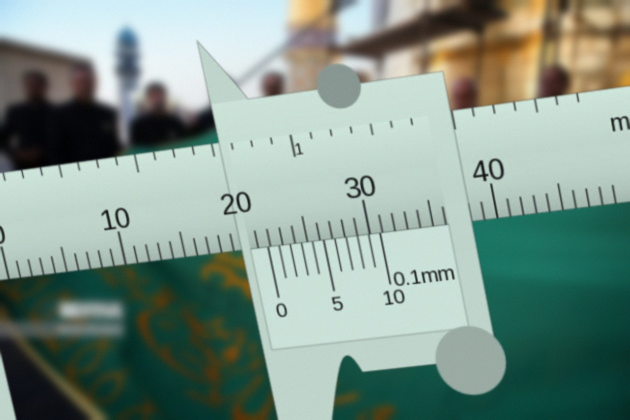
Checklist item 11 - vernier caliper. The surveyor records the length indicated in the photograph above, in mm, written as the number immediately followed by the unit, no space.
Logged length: 21.8mm
